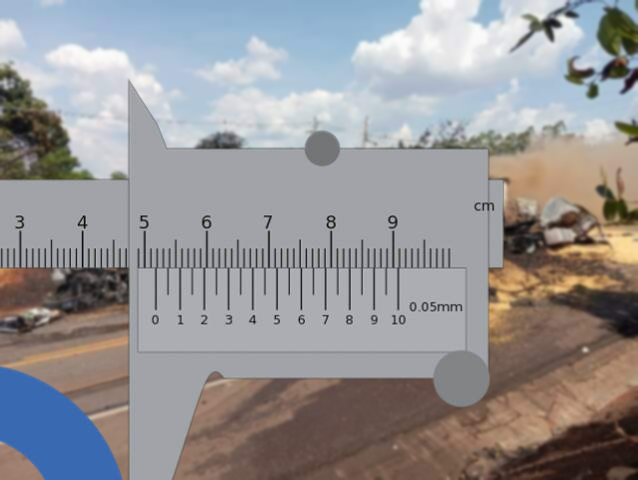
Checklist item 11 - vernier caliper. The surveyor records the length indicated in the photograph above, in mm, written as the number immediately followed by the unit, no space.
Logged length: 51.8mm
